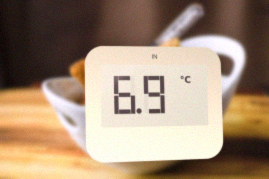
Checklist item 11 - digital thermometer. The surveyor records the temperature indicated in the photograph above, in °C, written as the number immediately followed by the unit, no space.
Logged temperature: 6.9°C
